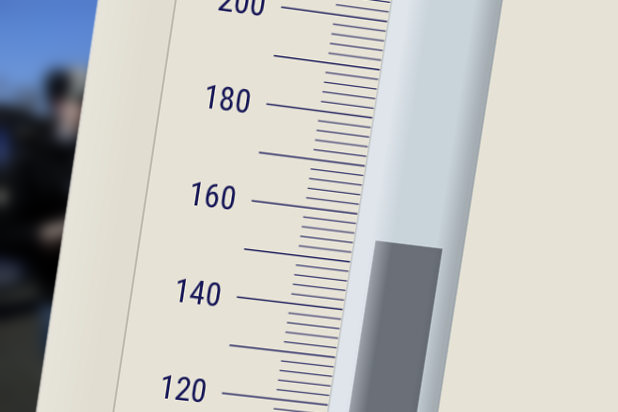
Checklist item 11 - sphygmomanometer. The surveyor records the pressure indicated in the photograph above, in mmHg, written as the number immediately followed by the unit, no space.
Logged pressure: 155mmHg
